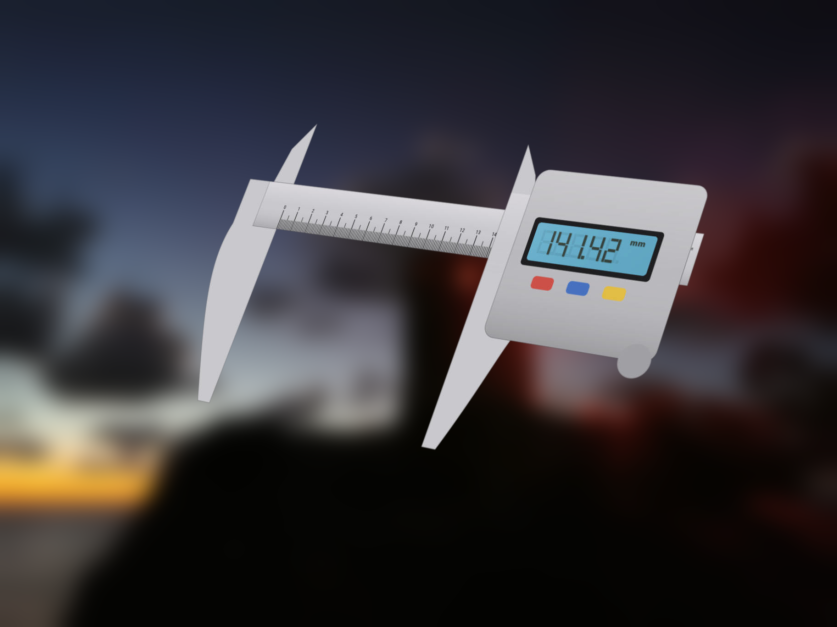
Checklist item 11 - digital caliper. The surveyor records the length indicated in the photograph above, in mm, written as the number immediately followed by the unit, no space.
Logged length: 141.42mm
